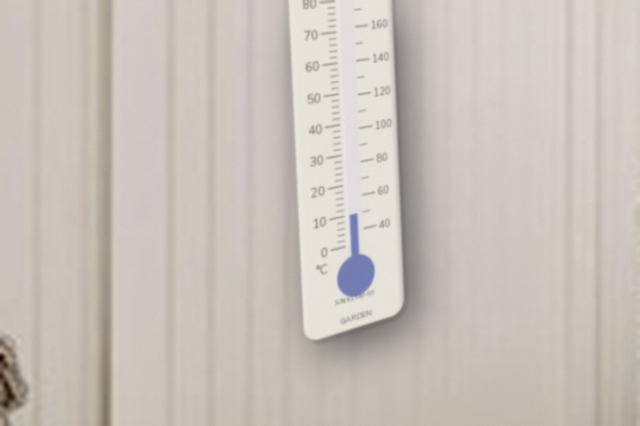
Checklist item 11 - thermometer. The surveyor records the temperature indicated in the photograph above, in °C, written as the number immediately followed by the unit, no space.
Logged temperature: 10°C
